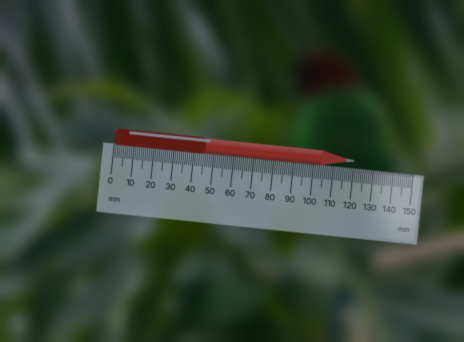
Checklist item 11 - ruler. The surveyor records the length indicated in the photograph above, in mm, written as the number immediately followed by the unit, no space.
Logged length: 120mm
